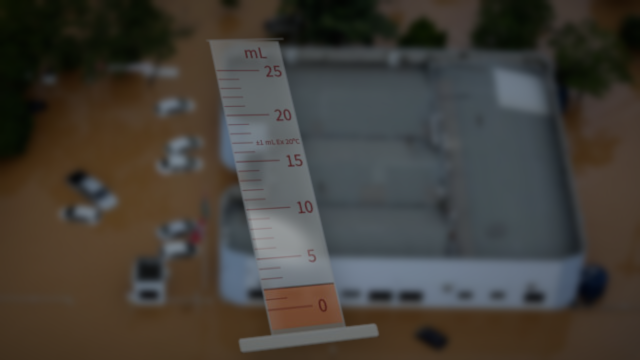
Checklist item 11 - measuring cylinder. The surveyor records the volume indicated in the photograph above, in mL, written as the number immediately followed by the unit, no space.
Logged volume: 2mL
